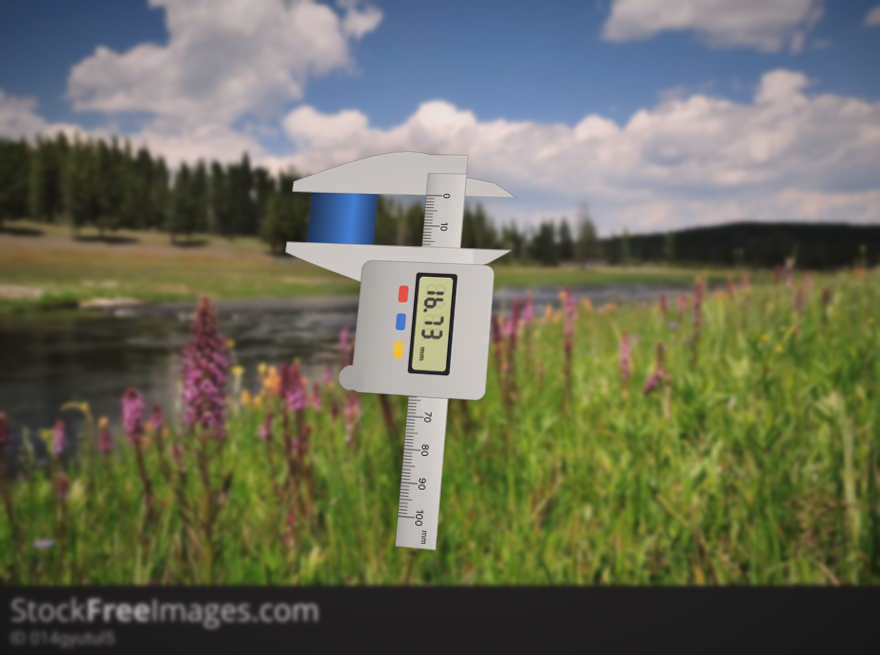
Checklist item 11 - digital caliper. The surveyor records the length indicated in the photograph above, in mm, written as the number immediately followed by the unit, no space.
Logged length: 16.73mm
